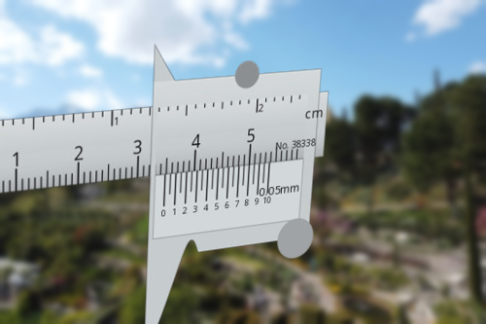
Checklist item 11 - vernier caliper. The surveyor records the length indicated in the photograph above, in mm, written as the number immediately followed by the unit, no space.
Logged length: 34.8mm
